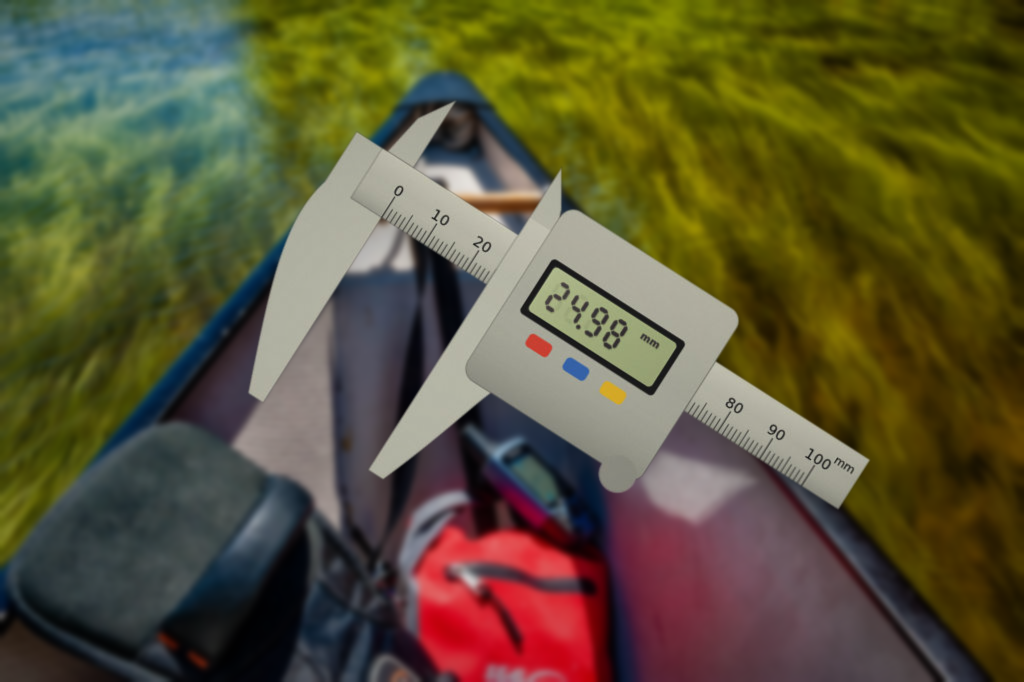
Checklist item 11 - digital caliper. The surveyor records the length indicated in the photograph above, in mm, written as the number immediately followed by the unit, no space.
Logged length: 24.98mm
